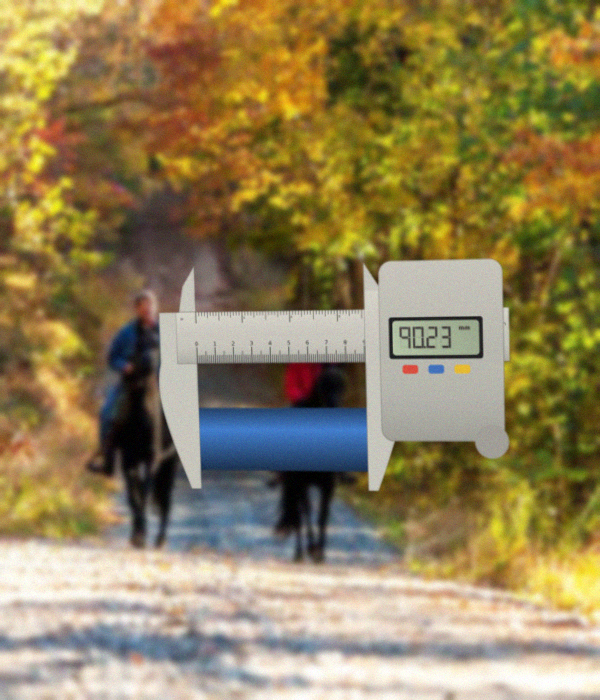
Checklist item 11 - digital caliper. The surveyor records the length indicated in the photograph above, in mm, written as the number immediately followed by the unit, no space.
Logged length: 90.23mm
